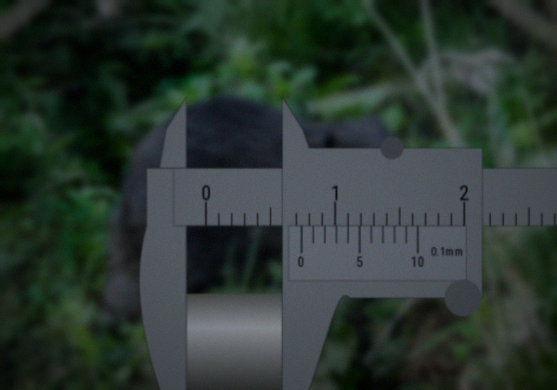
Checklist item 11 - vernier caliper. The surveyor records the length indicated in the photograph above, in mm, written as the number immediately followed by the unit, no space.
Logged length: 7.4mm
